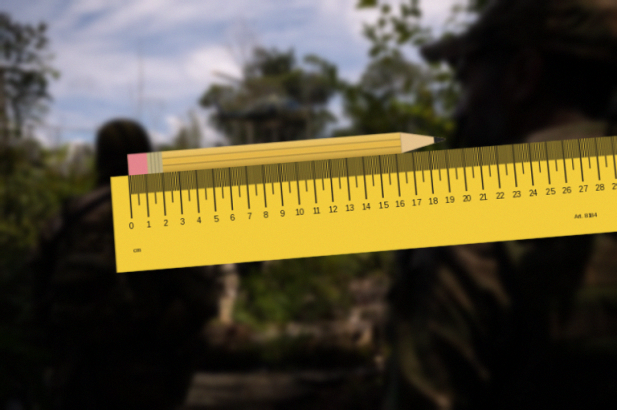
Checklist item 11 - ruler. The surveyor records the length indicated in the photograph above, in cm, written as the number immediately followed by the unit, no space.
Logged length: 19cm
